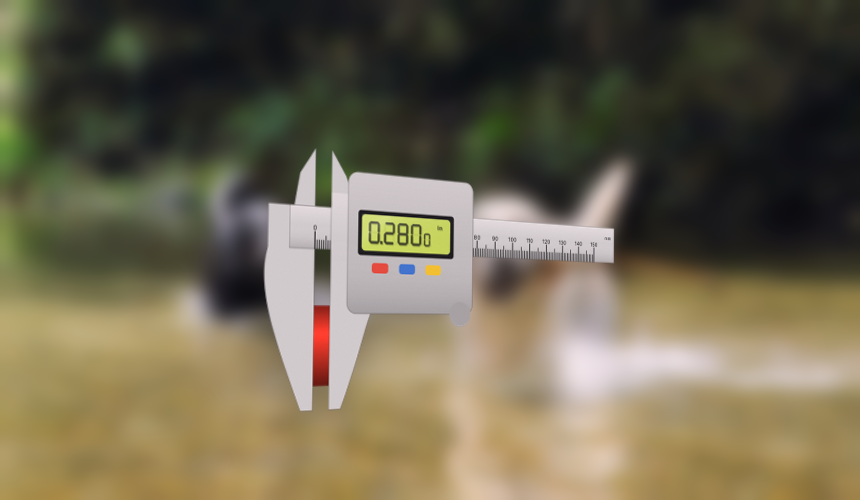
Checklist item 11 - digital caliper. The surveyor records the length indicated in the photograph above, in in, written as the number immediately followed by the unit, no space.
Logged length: 0.2800in
